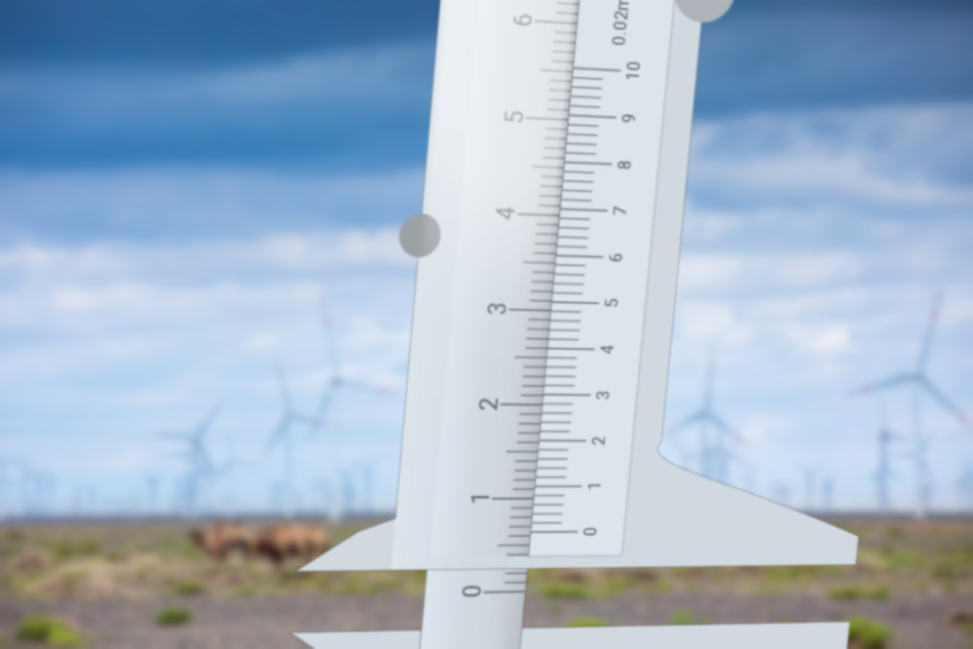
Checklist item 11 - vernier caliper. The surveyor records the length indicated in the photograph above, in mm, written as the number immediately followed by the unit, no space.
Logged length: 6.4mm
